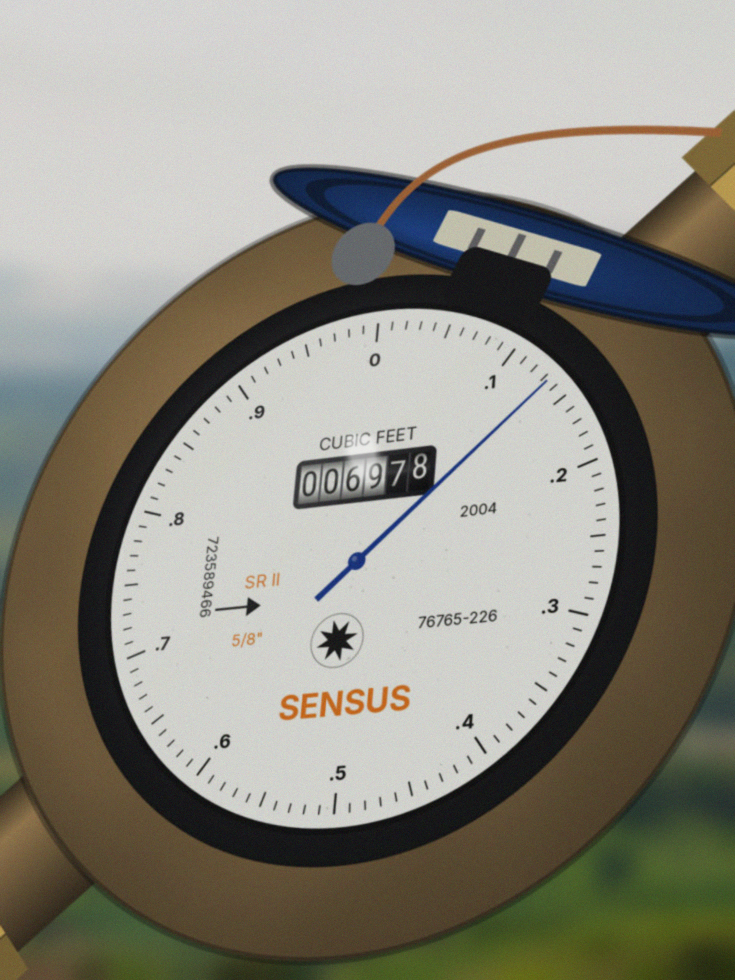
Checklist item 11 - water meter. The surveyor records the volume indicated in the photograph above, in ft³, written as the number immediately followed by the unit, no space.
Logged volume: 6978.13ft³
